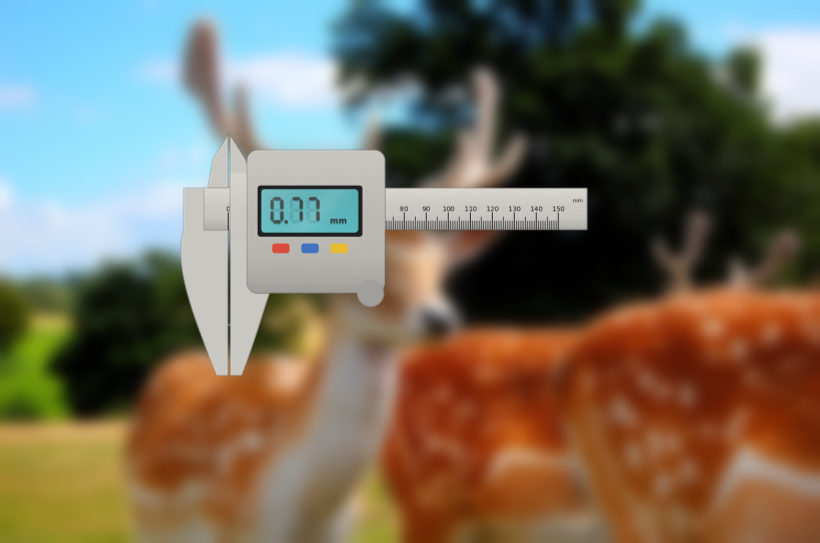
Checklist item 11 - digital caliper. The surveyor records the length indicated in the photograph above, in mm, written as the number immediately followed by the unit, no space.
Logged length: 0.77mm
